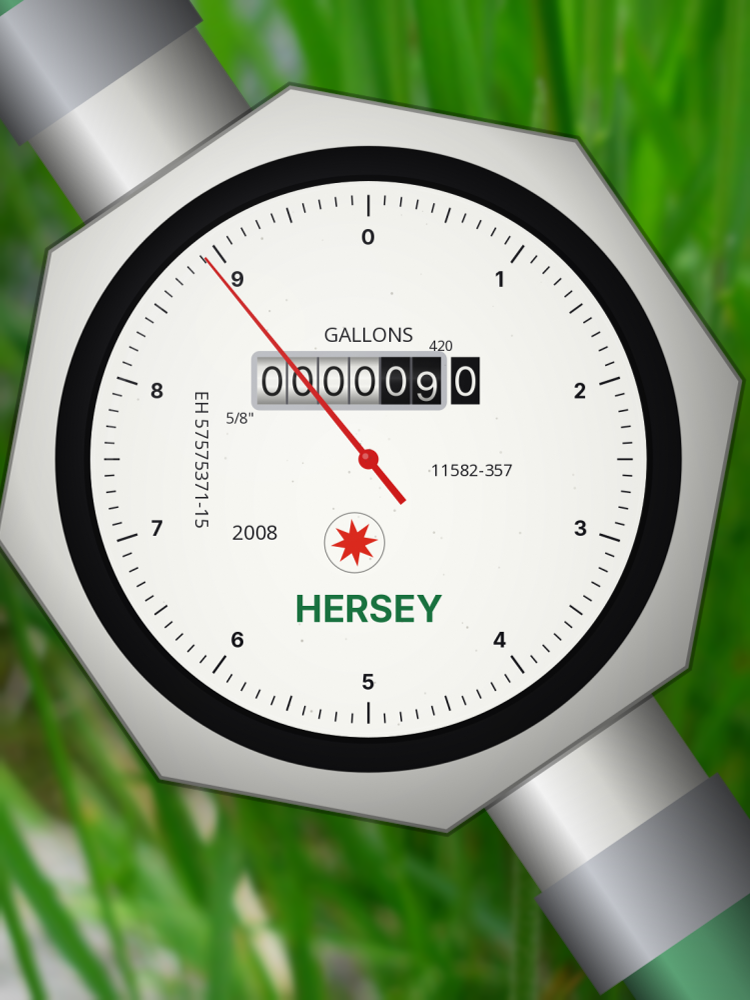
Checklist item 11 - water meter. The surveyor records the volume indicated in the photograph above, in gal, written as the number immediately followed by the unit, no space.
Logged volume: 88.9gal
